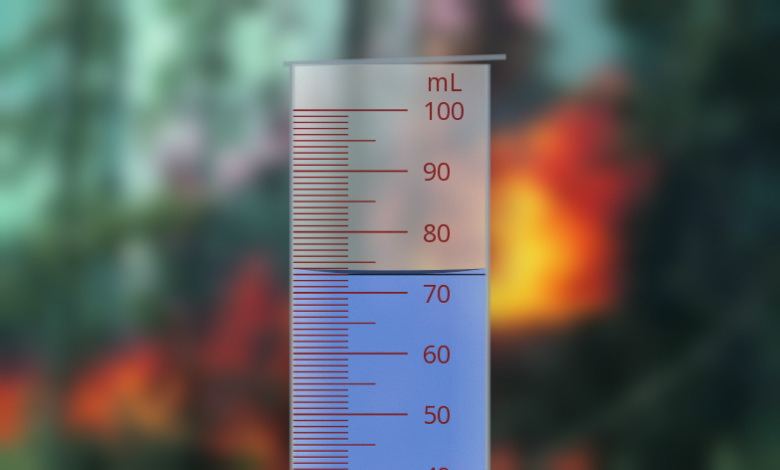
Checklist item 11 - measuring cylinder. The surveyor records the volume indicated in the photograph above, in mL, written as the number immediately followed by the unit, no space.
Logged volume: 73mL
